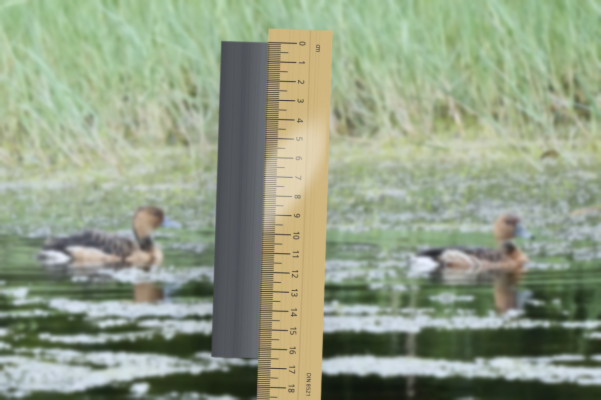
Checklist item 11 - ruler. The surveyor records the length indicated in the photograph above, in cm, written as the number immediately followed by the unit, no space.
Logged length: 16.5cm
